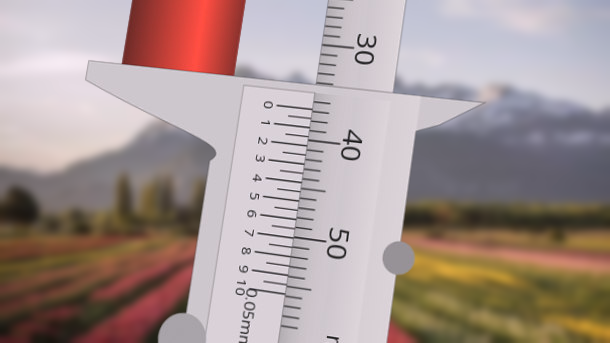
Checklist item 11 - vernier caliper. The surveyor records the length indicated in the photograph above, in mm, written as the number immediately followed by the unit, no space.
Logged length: 36.8mm
